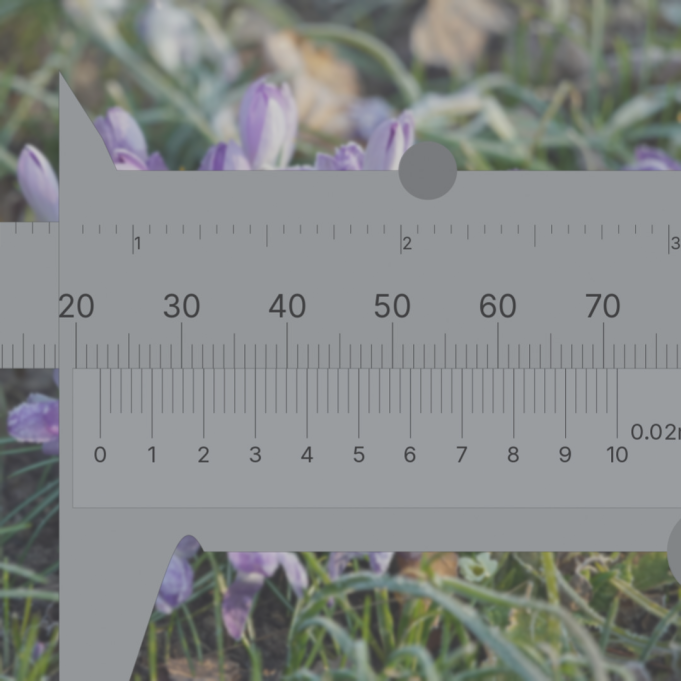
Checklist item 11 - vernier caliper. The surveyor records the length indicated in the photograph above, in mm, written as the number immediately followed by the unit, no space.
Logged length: 22.3mm
